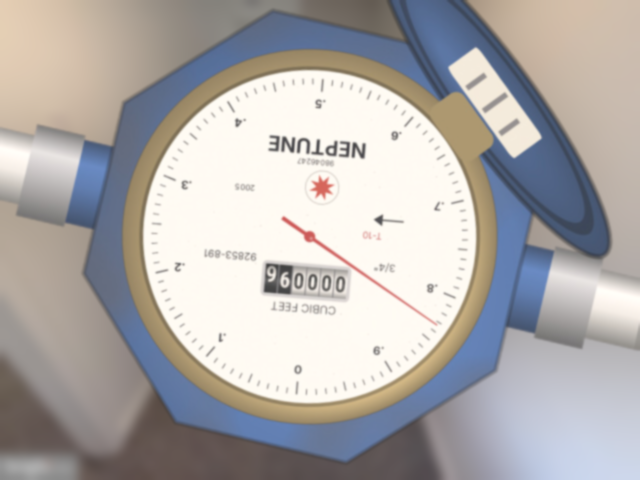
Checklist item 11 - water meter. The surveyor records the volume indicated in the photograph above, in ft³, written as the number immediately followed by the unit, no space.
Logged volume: 95.83ft³
